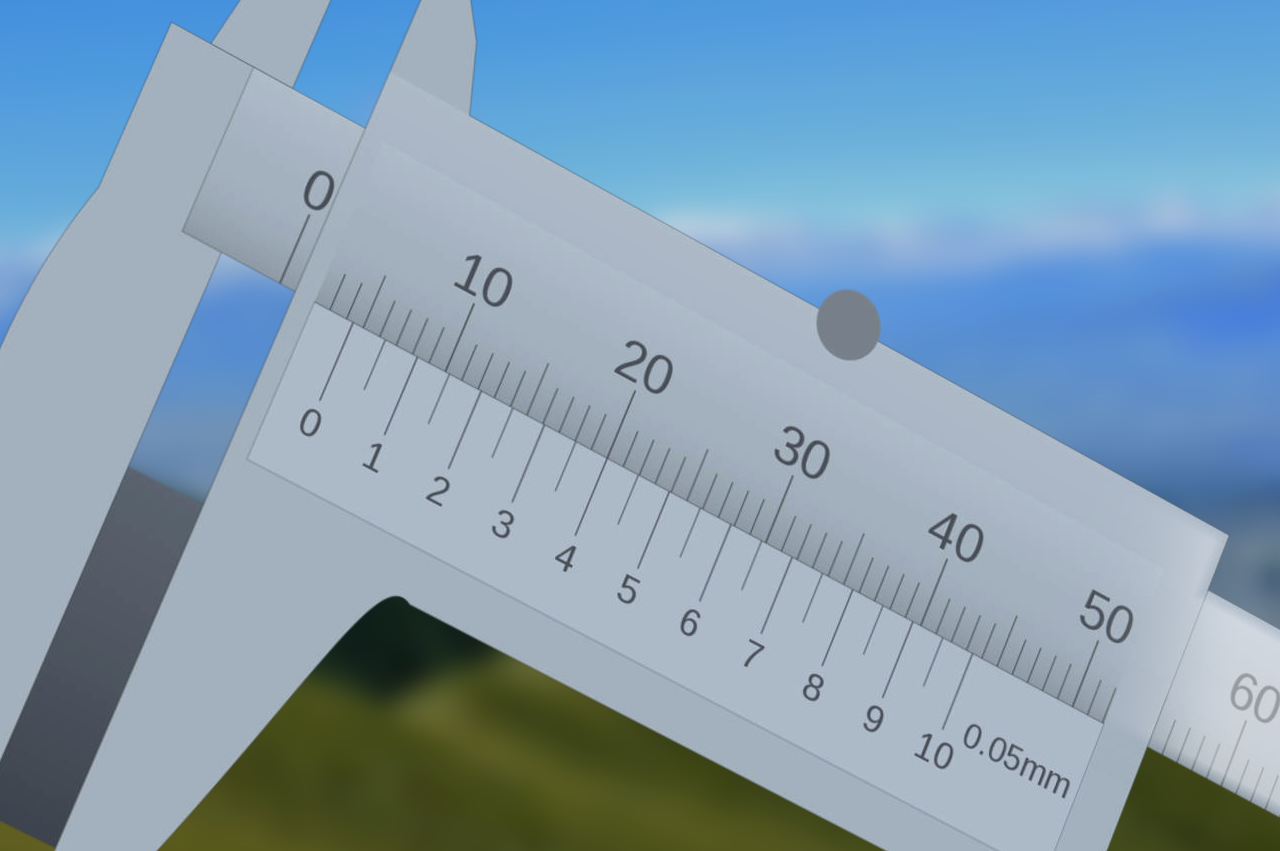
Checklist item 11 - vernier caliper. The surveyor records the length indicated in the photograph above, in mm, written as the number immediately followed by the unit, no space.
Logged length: 4.4mm
